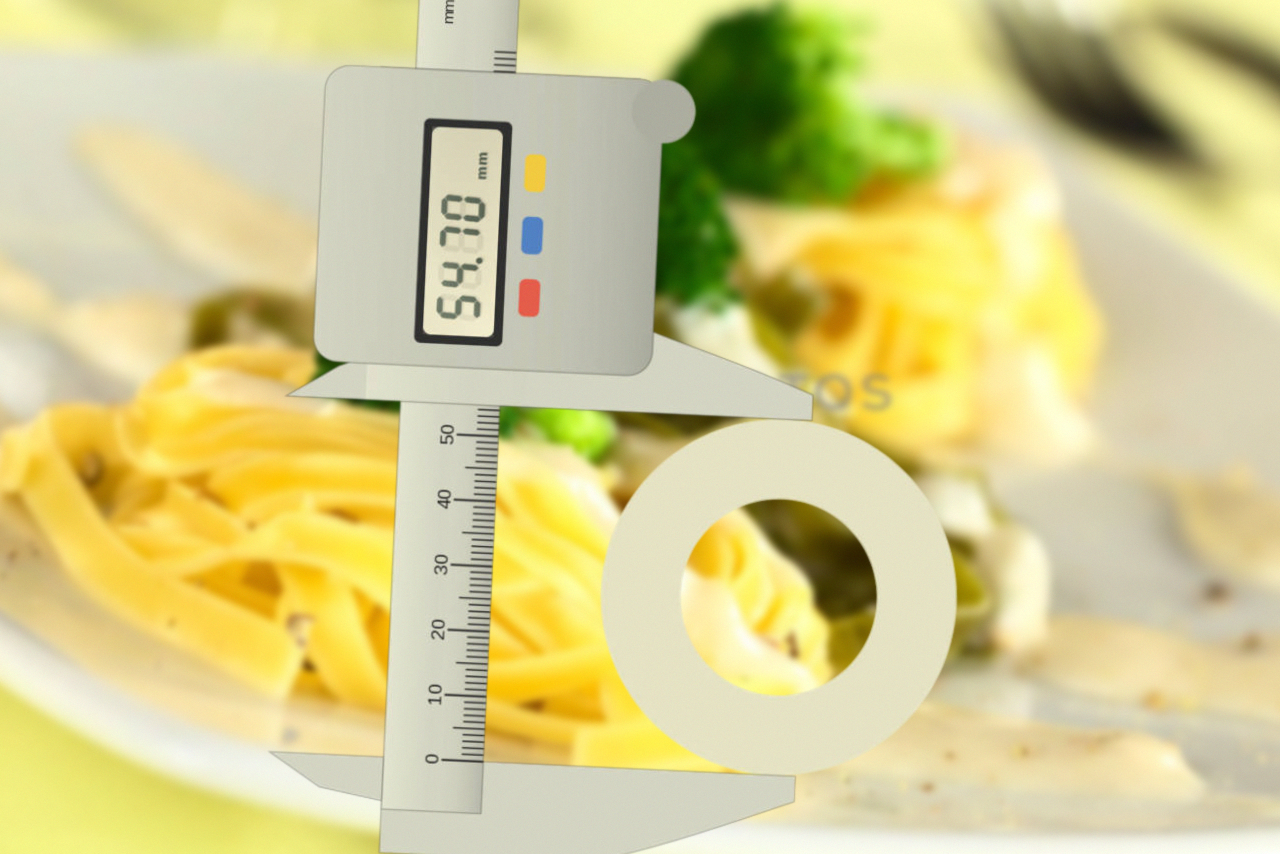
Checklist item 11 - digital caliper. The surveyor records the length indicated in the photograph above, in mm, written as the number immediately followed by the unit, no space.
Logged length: 54.70mm
